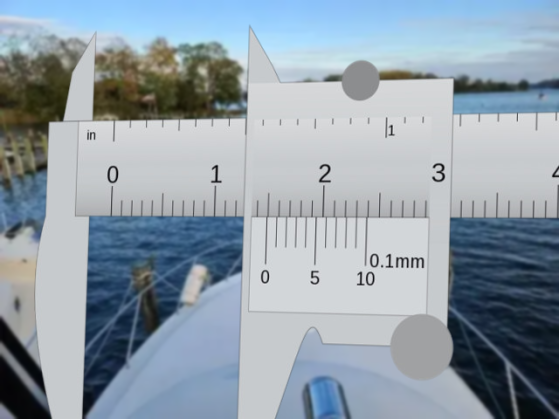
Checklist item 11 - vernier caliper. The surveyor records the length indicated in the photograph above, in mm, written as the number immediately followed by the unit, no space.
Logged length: 14.9mm
